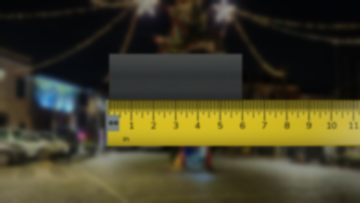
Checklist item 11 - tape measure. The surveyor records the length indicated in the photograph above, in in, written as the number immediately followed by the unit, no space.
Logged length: 6in
